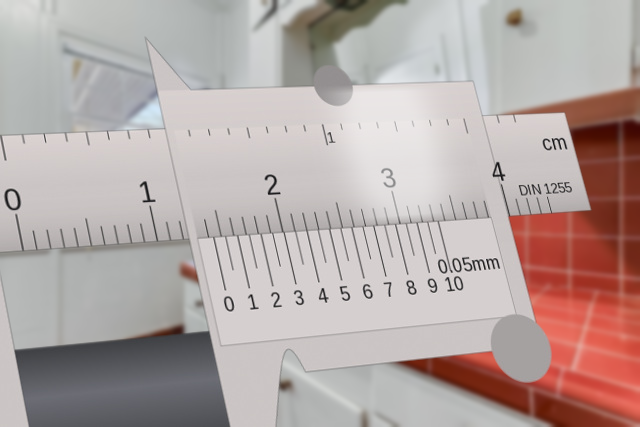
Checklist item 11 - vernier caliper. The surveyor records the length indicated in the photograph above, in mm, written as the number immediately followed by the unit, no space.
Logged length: 14.4mm
